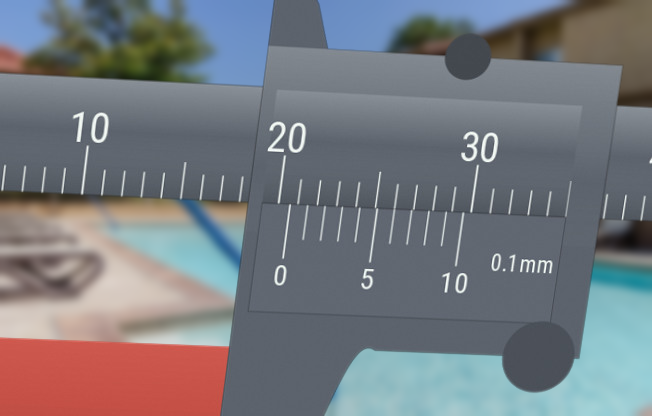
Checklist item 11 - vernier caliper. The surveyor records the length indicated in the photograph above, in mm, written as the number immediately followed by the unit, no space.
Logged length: 20.6mm
